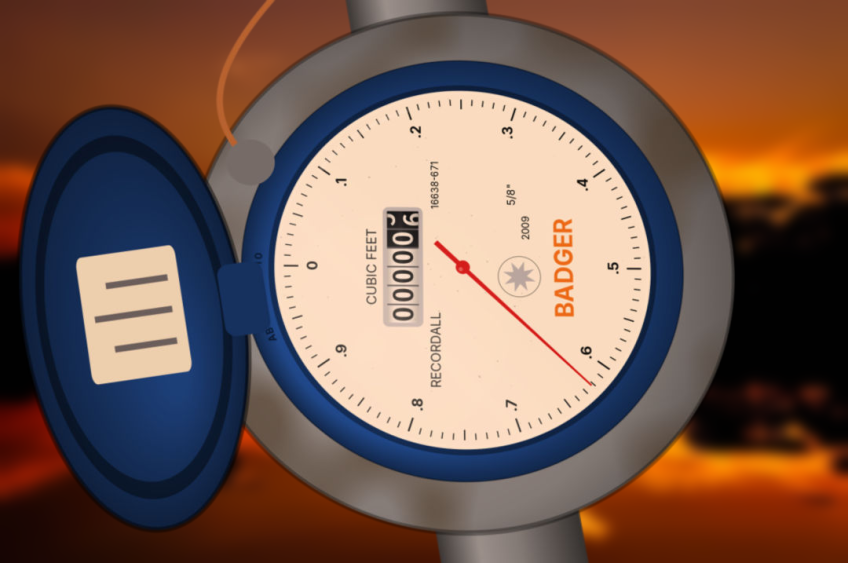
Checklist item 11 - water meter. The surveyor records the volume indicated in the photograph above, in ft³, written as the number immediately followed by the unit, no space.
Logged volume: 5.62ft³
